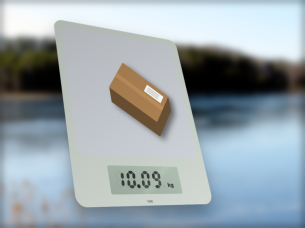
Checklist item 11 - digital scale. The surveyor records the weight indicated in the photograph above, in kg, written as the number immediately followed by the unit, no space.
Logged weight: 10.09kg
